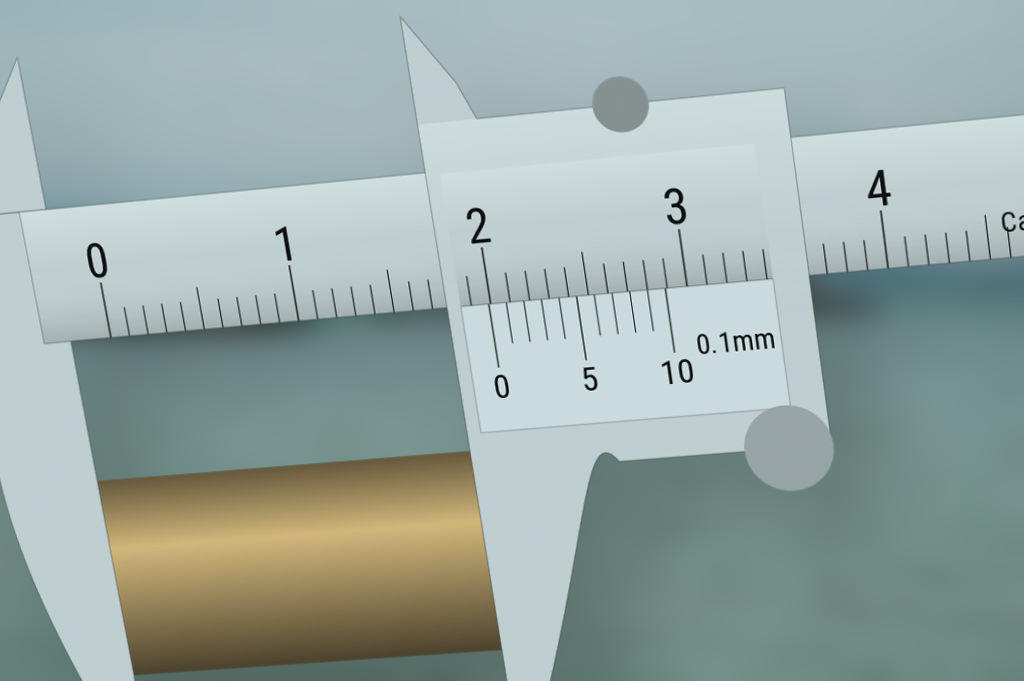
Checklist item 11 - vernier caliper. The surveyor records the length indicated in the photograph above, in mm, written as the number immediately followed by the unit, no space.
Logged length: 19.9mm
